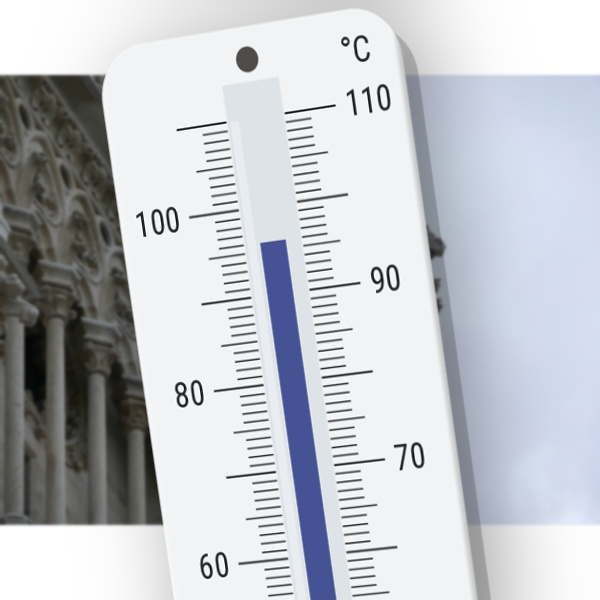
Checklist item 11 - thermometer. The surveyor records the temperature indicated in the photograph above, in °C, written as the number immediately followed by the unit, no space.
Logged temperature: 96°C
